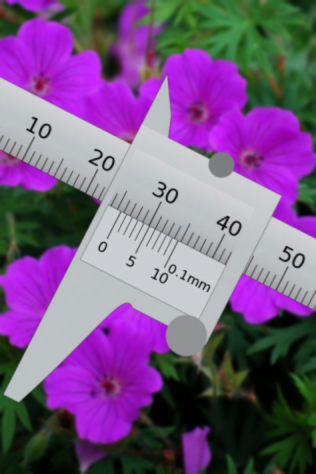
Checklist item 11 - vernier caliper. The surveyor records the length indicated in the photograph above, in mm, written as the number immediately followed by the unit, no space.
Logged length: 25.6mm
